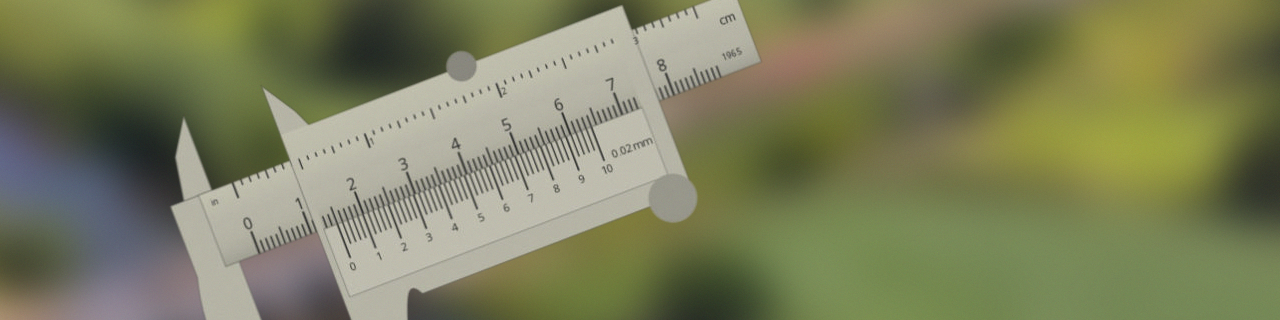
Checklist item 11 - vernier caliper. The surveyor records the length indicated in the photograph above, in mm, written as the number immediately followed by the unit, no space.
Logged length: 15.0mm
